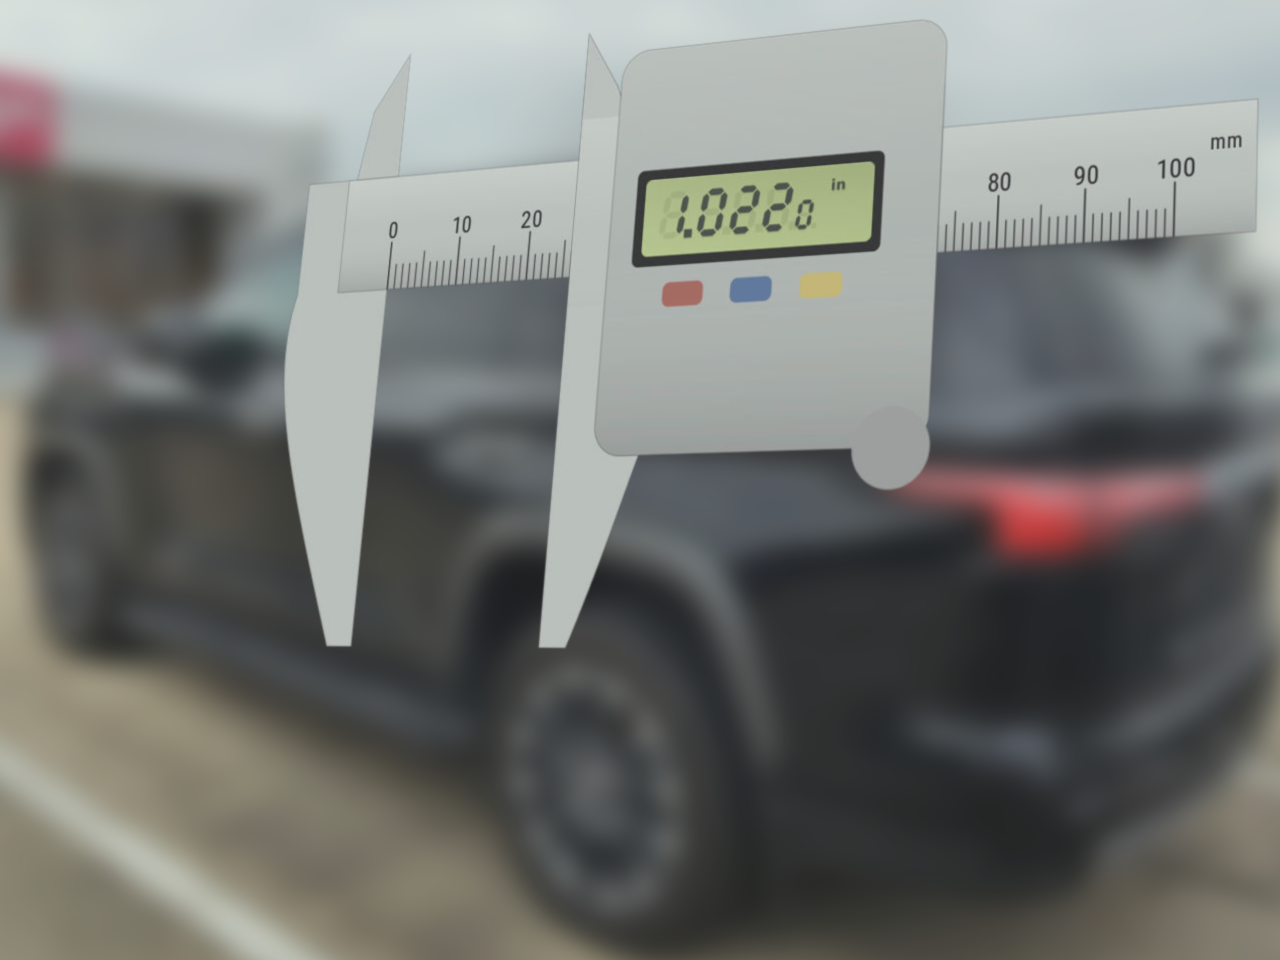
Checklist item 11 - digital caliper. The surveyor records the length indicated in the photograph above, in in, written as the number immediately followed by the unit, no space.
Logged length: 1.0220in
